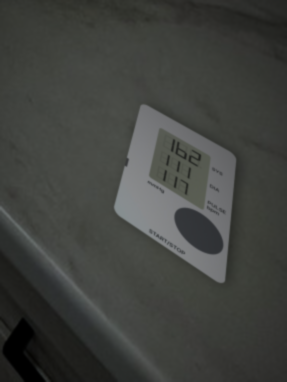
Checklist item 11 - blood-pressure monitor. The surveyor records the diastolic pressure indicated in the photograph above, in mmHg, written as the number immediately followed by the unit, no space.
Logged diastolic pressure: 111mmHg
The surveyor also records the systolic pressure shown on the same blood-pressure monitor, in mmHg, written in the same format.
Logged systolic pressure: 162mmHg
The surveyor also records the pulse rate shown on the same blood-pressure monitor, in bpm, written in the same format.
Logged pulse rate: 117bpm
